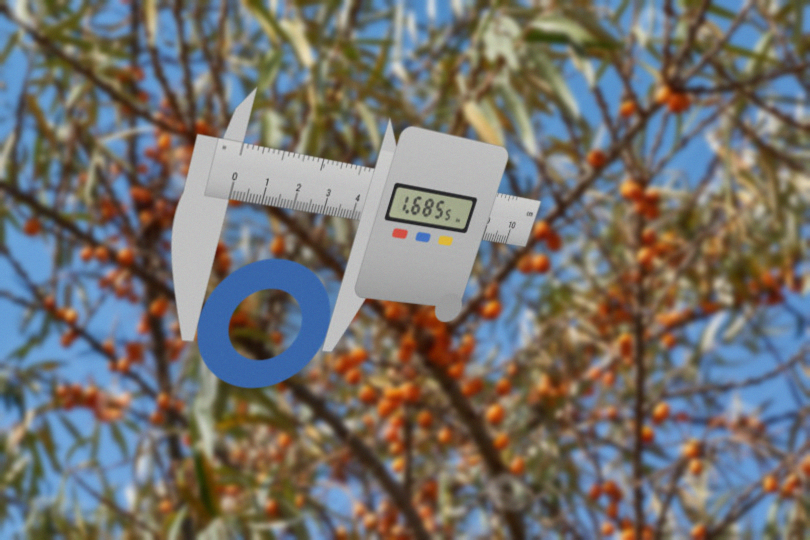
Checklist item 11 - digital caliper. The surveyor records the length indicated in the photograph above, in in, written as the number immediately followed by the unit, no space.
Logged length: 1.6855in
